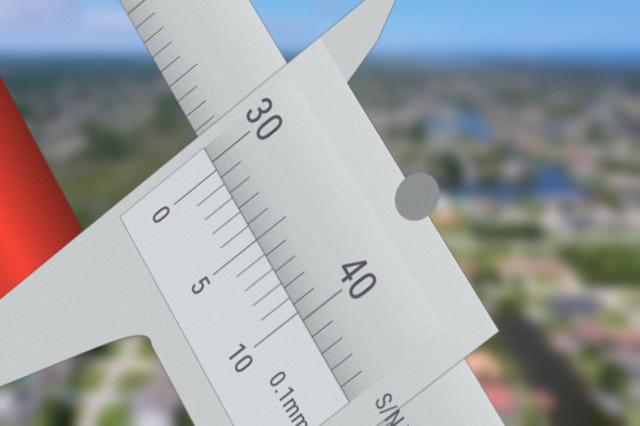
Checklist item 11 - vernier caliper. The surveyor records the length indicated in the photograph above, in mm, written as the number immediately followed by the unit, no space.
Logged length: 30.5mm
